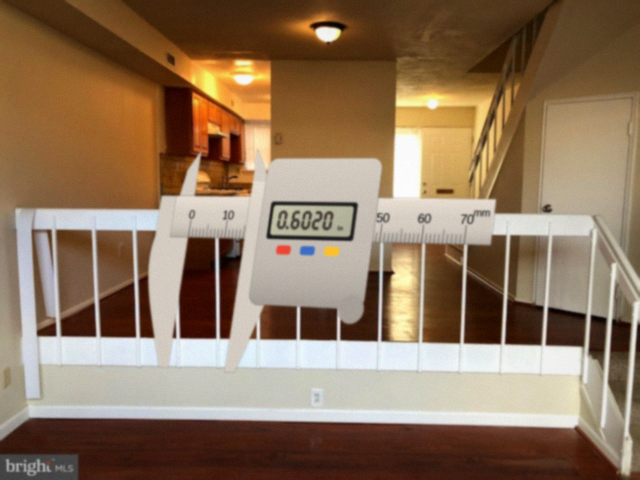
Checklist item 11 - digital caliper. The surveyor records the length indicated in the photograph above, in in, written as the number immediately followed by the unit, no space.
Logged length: 0.6020in
